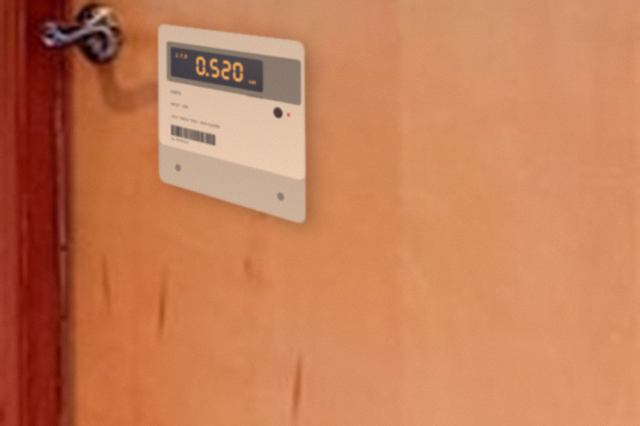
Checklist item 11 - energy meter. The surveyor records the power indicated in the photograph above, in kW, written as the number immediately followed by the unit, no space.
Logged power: 0.520kW
